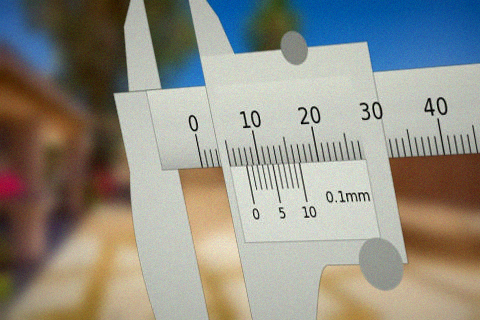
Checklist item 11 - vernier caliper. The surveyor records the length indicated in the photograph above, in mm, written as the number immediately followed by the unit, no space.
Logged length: 7.8mm
